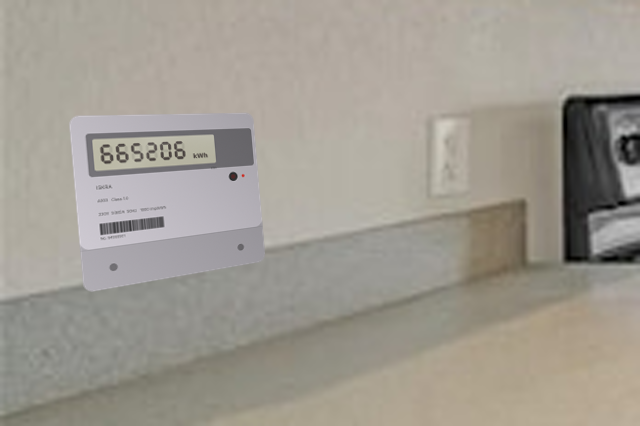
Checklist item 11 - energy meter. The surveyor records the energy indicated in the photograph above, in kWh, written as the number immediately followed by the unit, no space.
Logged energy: 665206kWh
